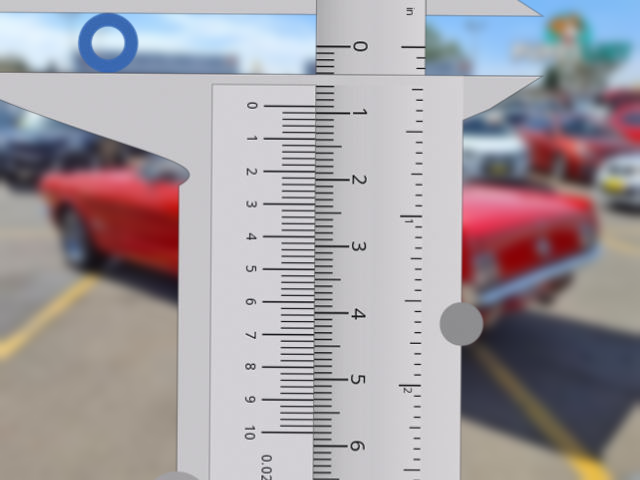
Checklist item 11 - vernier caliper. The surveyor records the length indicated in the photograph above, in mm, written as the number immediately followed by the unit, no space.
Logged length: 9.0mm
